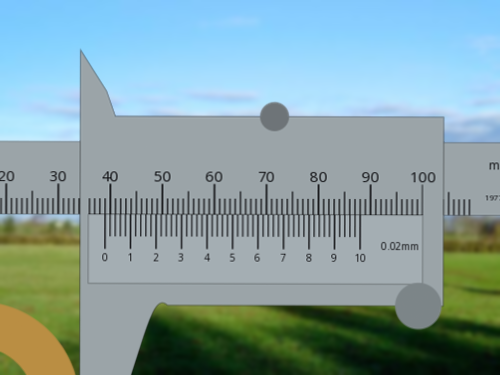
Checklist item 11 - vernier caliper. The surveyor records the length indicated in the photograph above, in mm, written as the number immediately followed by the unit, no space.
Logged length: 39.0mm
